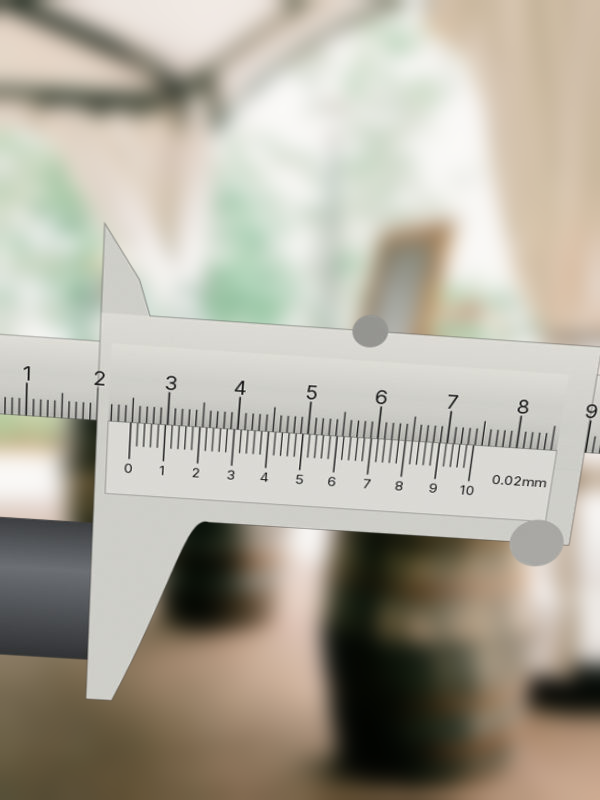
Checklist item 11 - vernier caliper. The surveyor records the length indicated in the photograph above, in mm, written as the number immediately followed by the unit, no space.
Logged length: 24.8mm
